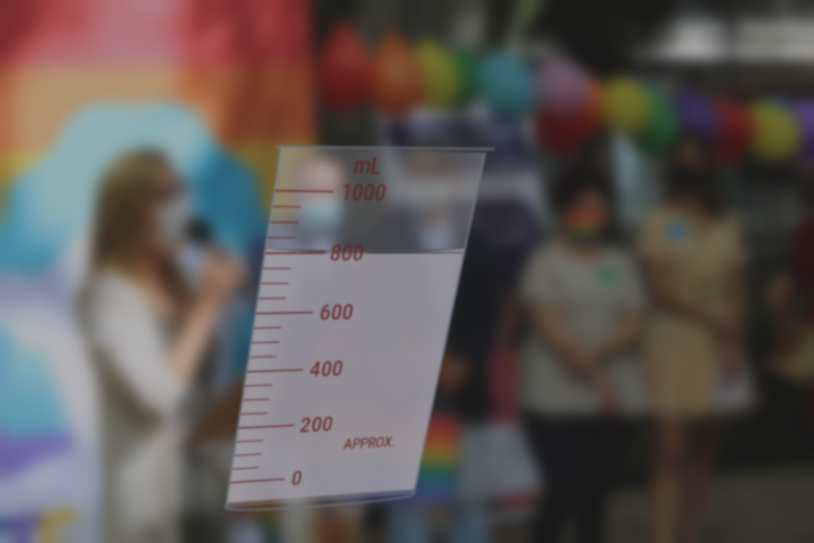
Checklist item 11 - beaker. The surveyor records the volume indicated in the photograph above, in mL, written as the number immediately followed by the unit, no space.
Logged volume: 800mL
